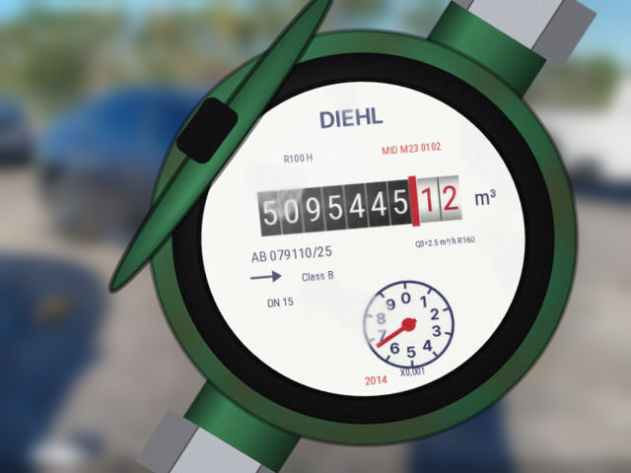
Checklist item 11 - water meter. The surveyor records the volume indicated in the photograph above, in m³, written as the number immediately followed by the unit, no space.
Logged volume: 5095445.126m³
